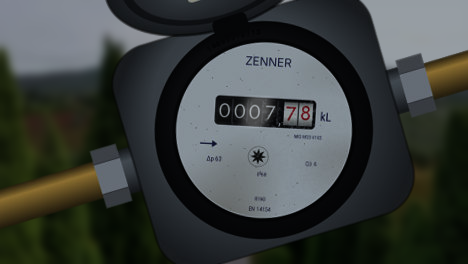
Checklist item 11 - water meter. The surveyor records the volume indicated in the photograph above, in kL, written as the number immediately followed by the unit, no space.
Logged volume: 7.78kL
